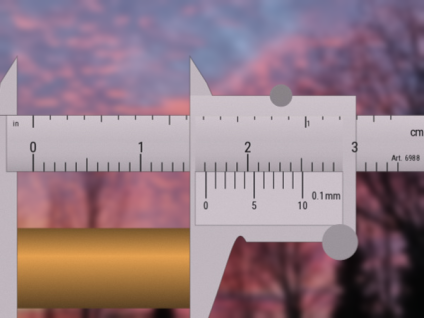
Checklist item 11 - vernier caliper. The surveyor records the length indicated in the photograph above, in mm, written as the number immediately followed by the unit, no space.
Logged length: 16.1mm
